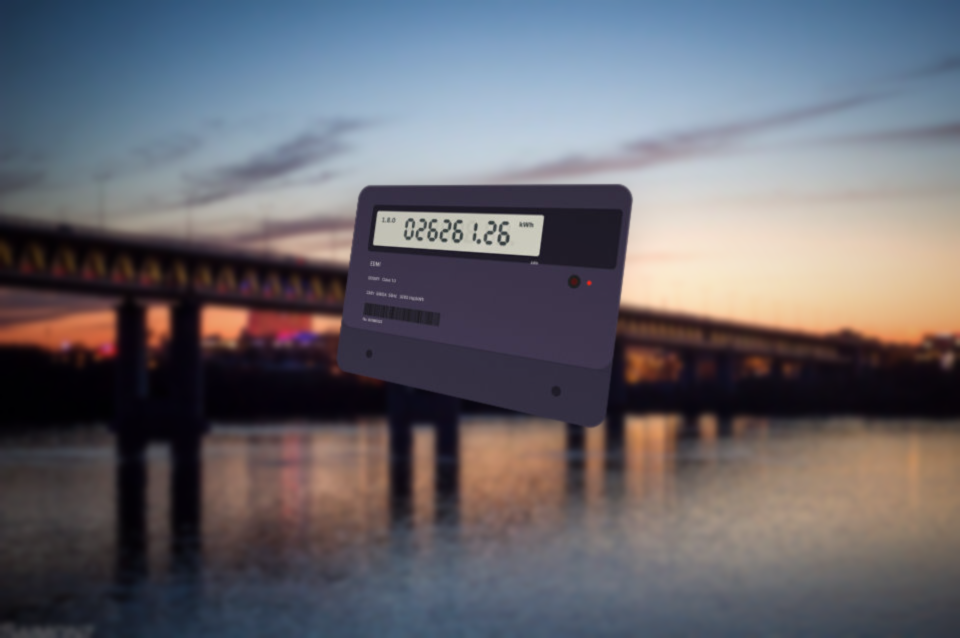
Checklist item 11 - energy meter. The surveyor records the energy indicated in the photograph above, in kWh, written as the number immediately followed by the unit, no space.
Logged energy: 26261.26kWh
